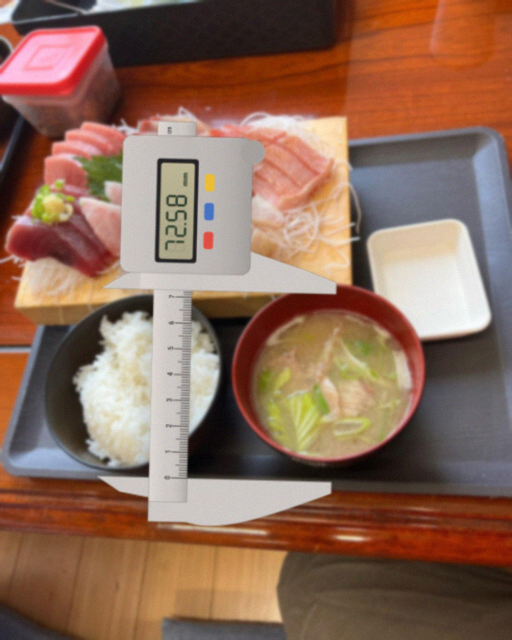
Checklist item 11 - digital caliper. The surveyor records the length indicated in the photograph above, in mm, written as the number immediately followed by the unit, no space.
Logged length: 72.58mm
